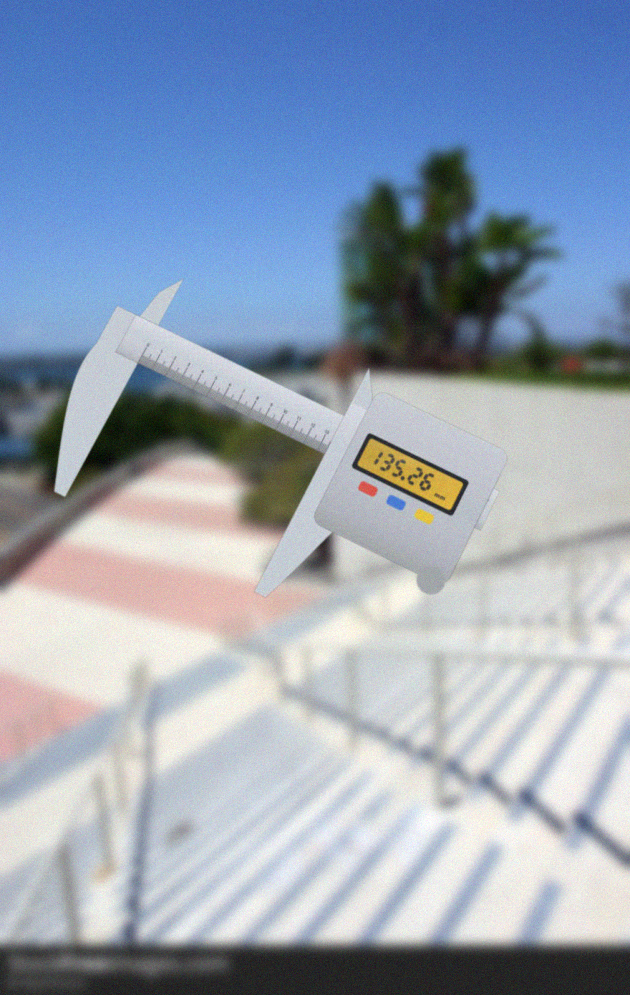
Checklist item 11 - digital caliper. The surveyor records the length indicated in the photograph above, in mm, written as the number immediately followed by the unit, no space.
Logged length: 135.26mm
